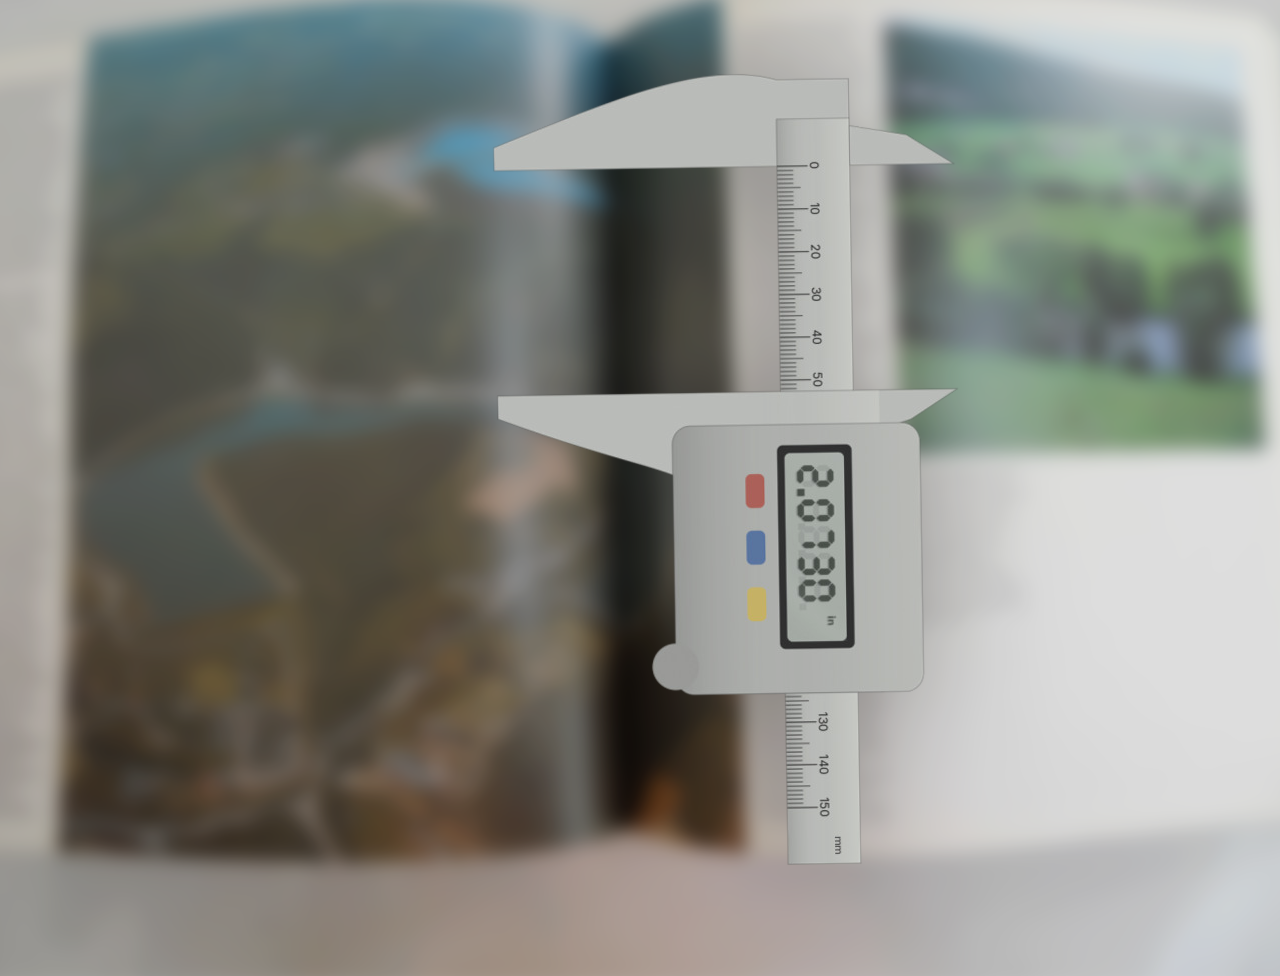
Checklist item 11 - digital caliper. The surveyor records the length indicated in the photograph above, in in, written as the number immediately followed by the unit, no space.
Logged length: 2.0730in
